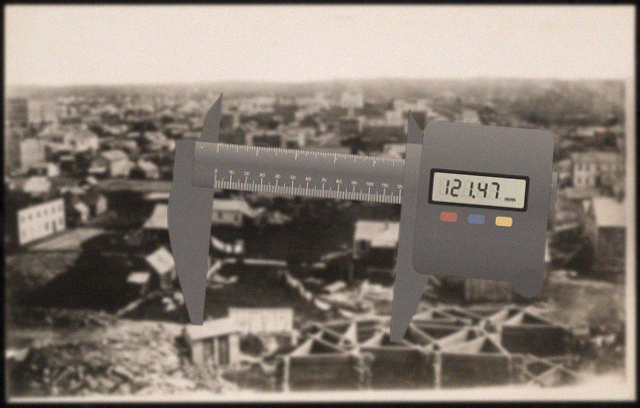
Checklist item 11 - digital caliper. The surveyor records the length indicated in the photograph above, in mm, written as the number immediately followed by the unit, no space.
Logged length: 121.47mm
